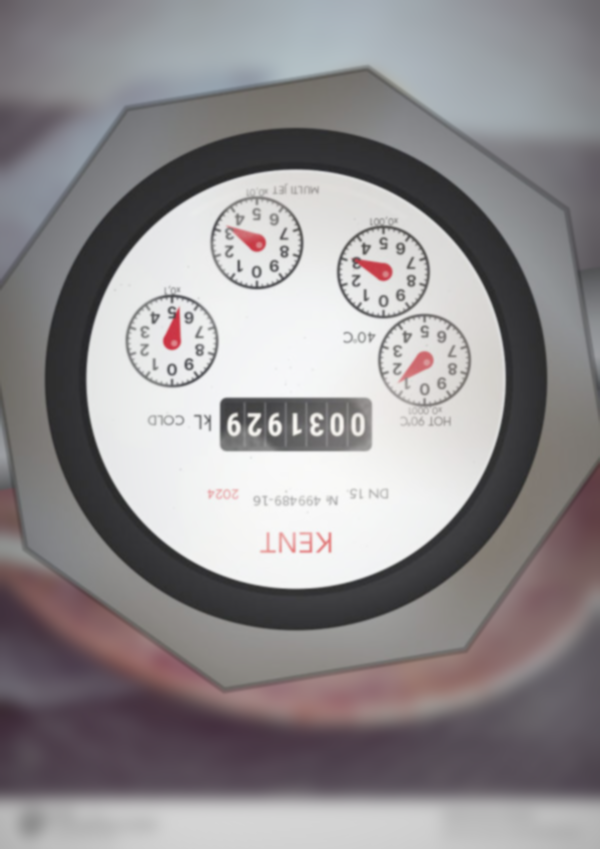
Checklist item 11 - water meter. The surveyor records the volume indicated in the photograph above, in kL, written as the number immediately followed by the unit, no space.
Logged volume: 31929.5331kL
